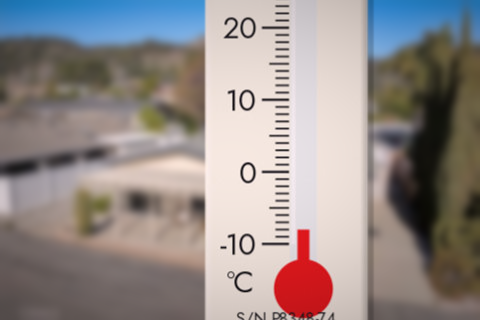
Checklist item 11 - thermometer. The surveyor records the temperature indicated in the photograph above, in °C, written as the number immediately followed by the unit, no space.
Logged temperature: -8°C
